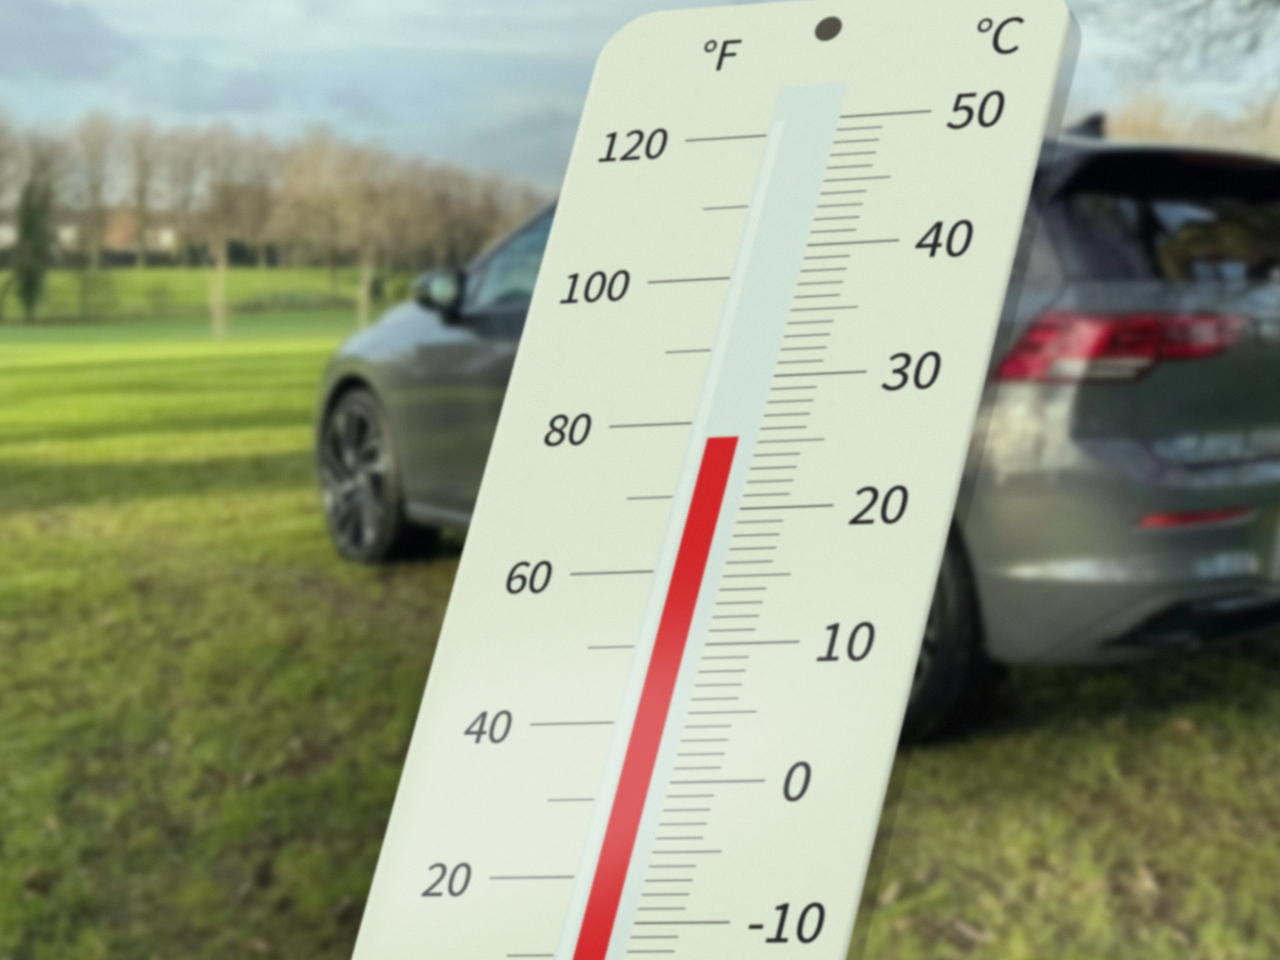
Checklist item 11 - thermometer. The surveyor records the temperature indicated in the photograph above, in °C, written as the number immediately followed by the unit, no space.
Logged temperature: 25.5°C
